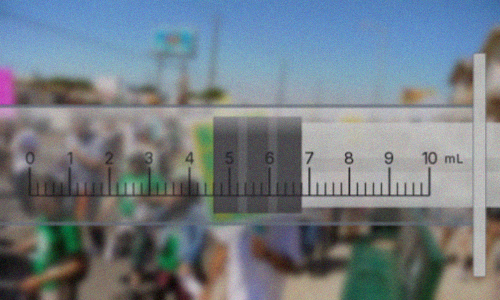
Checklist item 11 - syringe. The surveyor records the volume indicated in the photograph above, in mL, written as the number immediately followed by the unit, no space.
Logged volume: 4.6mL
